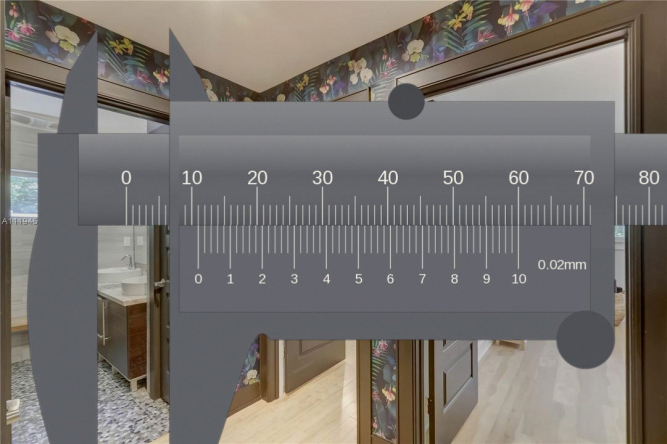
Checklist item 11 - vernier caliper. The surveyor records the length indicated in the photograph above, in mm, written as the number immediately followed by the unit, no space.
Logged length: 11.0mm
